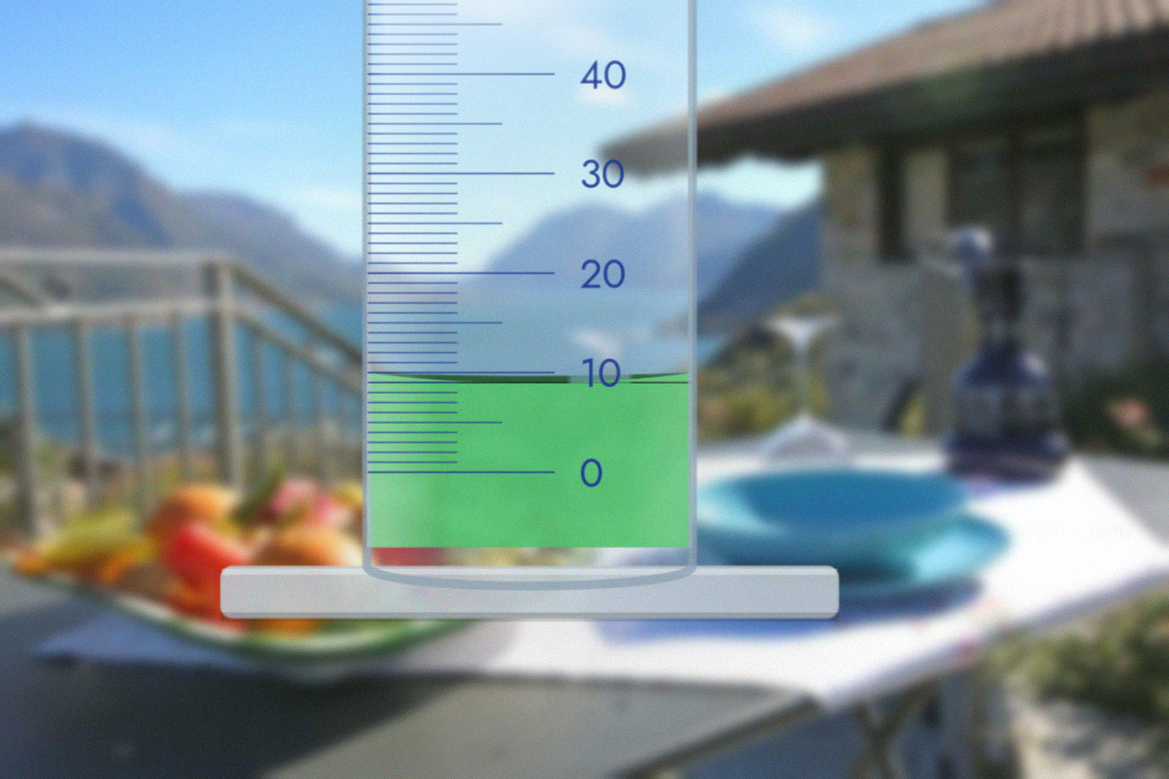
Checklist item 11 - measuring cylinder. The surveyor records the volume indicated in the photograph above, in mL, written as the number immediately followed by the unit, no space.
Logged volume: 9mL
